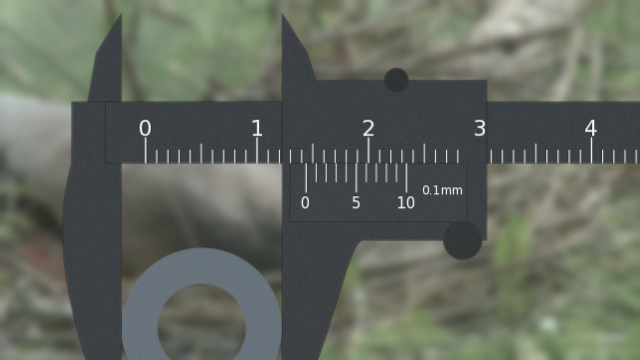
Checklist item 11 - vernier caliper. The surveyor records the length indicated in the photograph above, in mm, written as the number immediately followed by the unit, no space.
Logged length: 14.4mm
